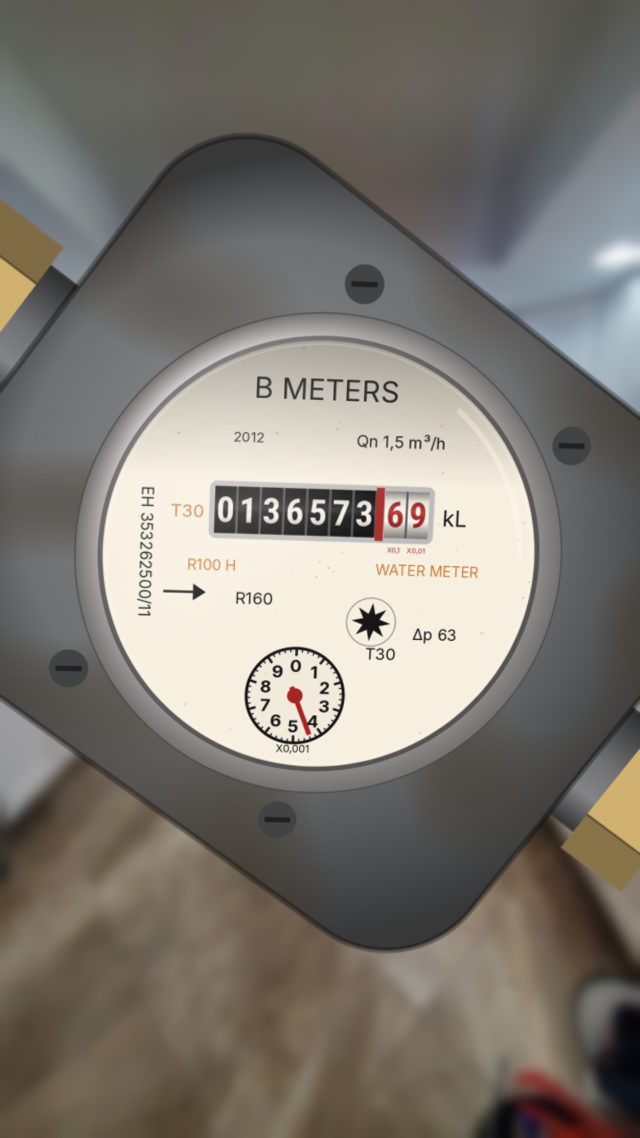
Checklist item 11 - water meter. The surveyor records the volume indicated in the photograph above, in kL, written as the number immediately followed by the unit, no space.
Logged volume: 136573.694kL
